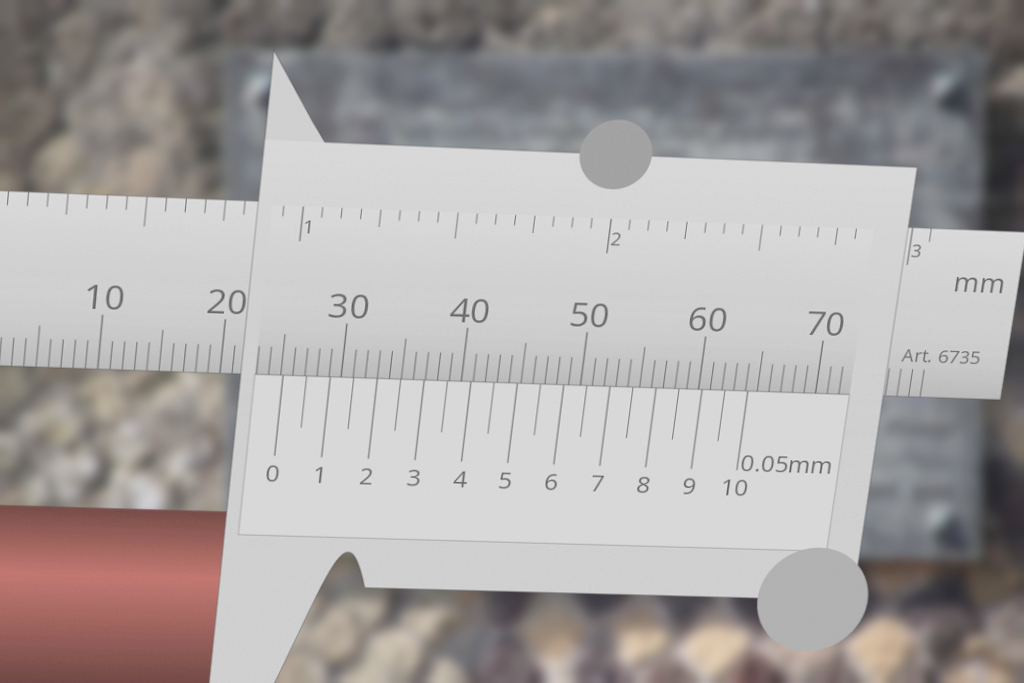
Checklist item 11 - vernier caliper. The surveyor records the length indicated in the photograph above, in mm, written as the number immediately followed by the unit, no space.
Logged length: 25.2mm
